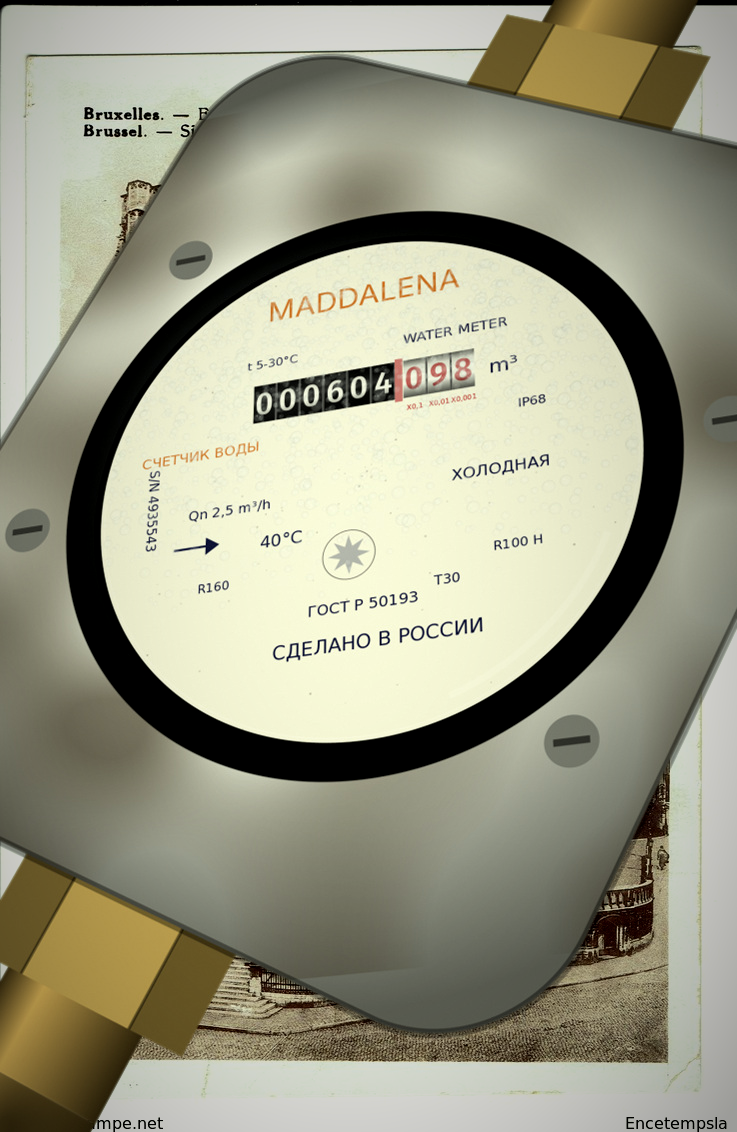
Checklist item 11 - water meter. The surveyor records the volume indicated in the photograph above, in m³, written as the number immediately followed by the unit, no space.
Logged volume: 604.098m³
